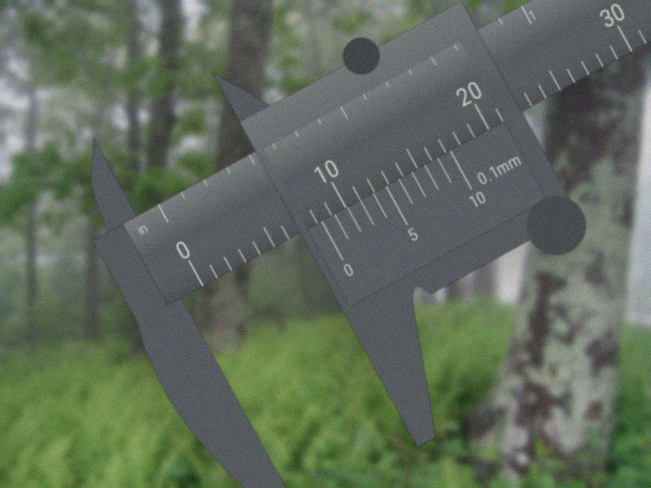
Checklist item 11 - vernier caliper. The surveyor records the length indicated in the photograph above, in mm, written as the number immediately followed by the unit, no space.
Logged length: 8.3mm
